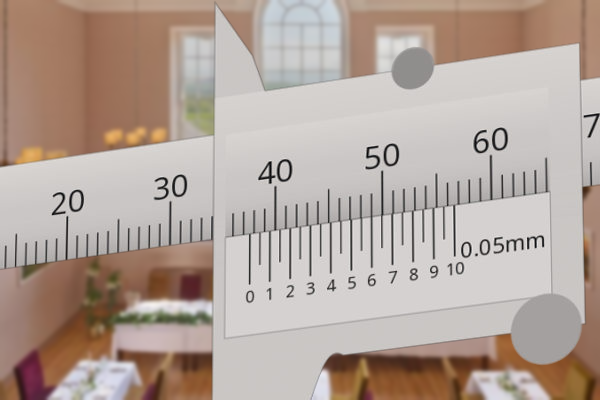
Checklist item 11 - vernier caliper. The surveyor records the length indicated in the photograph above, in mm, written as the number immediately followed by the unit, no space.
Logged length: 37.6mm
